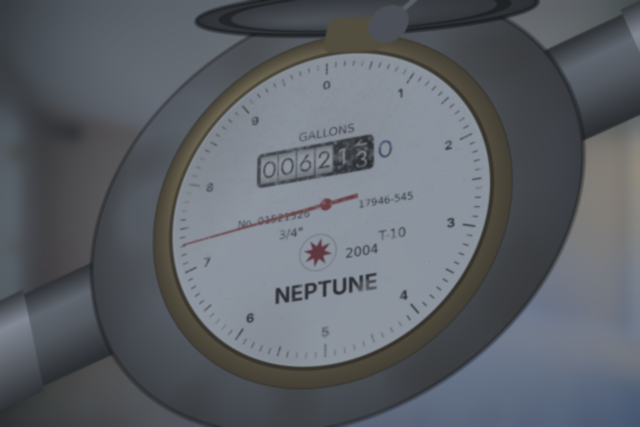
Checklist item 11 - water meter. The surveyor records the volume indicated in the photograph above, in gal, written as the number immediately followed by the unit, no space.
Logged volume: 62127.3gal
